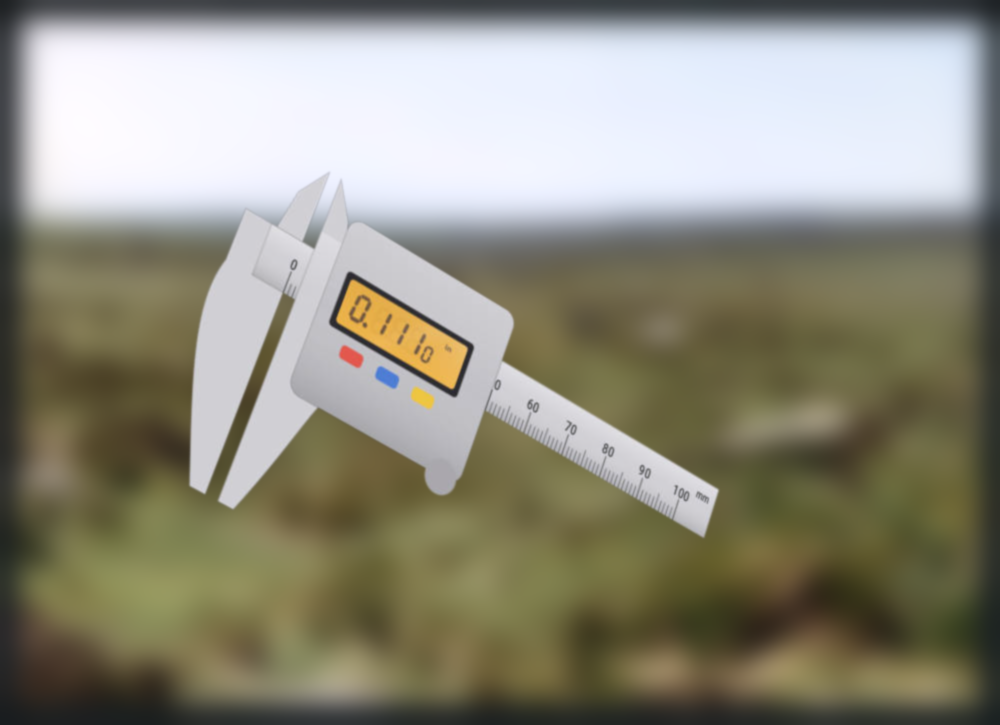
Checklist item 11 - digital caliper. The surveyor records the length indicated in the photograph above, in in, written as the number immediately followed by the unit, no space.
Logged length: 0.1110in
